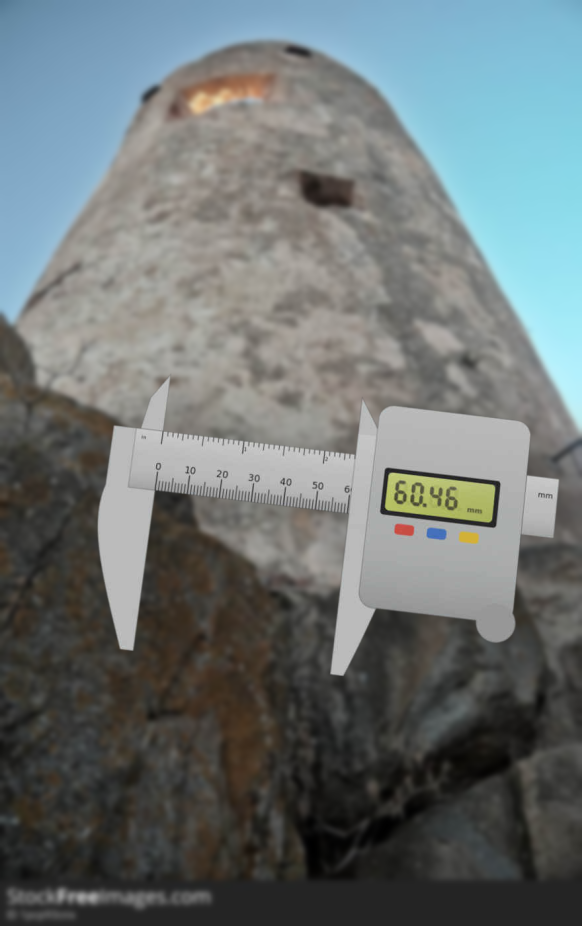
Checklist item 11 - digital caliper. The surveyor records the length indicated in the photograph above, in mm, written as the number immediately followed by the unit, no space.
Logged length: 60.46mm
